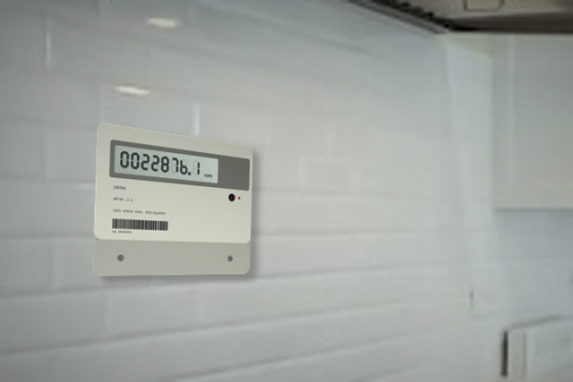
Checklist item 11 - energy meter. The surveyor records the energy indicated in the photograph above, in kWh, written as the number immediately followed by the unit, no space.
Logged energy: 22876.1kWh
